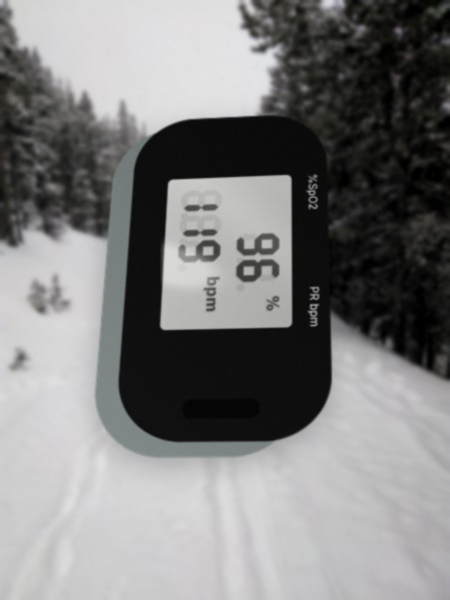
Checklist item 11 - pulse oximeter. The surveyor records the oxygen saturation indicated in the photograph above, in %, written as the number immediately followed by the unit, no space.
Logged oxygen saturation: 96%
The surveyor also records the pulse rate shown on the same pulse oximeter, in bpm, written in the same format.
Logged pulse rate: 119bpm
